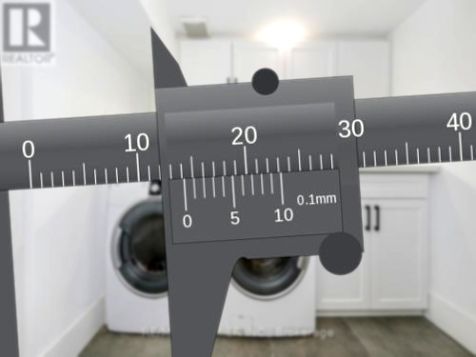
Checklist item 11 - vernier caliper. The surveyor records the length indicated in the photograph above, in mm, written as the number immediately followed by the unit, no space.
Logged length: 14.2mm
